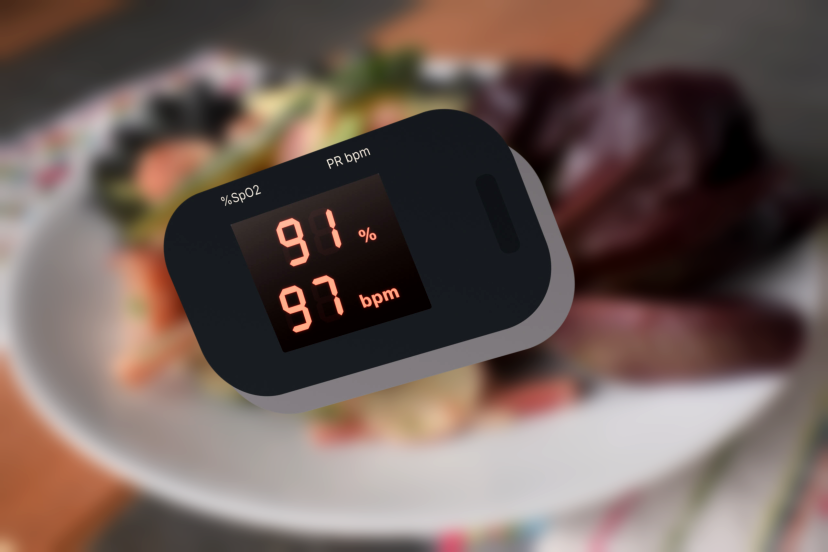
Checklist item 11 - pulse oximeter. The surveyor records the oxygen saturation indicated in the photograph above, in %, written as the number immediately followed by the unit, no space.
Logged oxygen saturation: 91%
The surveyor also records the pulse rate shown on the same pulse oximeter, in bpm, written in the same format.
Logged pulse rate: 97bpm
